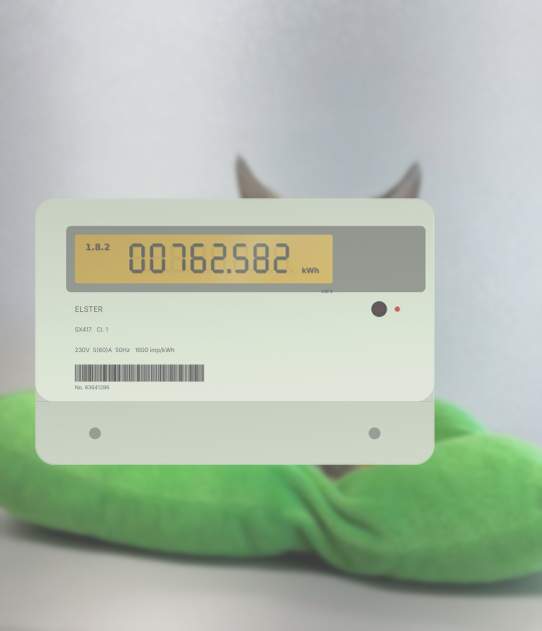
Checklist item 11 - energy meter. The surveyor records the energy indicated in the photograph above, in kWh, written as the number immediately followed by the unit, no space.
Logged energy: 762.582kWh
